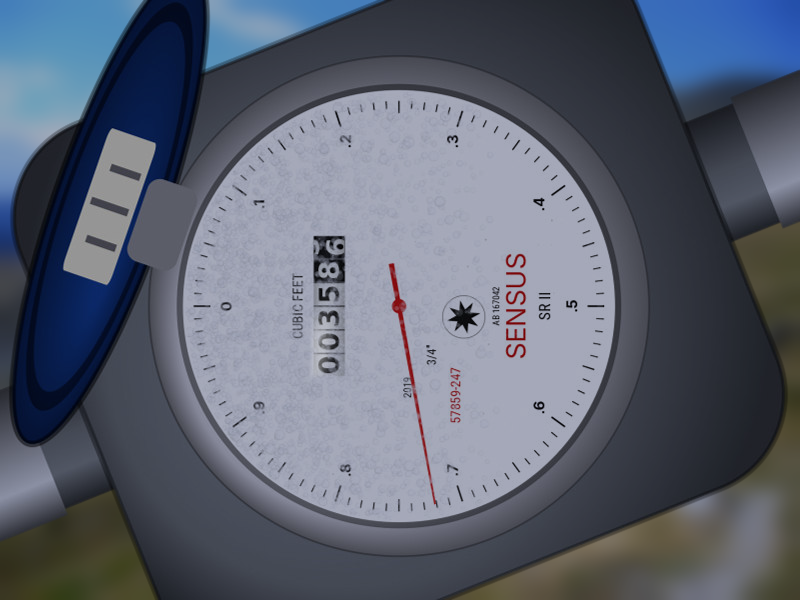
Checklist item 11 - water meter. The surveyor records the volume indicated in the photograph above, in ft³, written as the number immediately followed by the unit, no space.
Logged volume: 3585.72ft³
